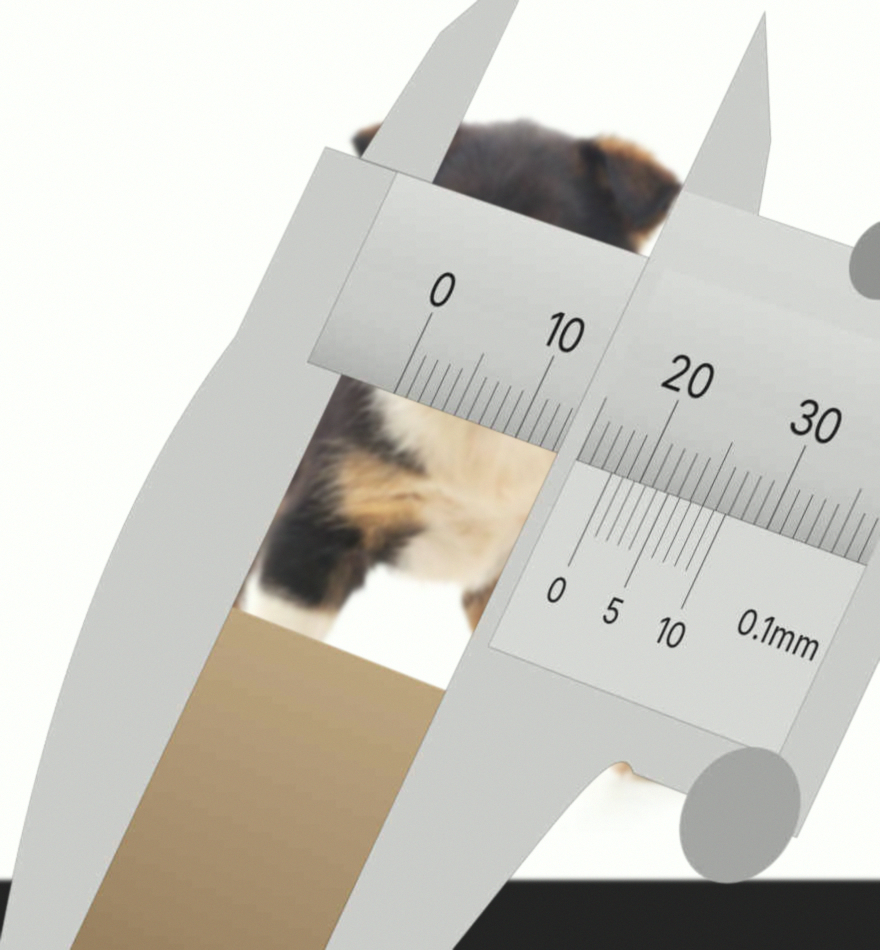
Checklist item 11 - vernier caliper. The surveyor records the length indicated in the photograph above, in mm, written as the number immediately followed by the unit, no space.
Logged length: 17.8mm
